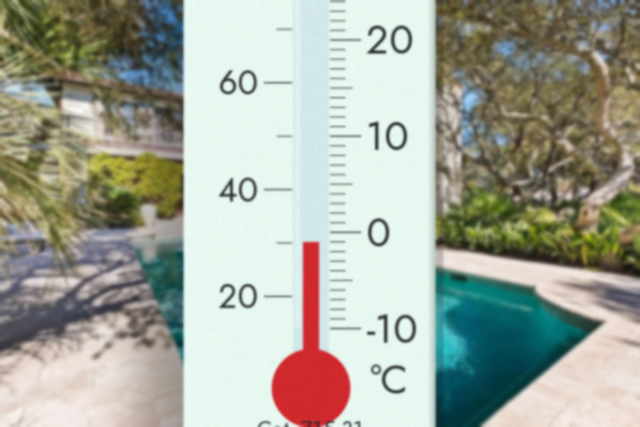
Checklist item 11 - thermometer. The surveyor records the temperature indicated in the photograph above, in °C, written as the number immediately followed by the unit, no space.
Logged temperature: -1°C
